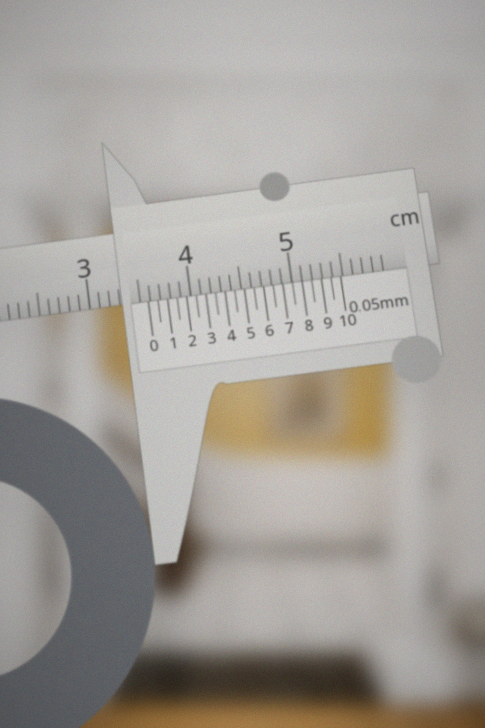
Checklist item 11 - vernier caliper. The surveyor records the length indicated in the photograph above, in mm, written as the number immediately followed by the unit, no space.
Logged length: 35.8mm
